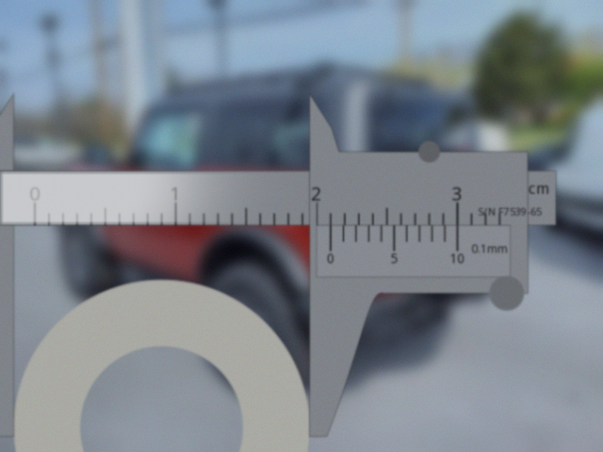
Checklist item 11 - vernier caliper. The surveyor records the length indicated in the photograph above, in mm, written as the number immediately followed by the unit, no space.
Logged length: 21.0mm
